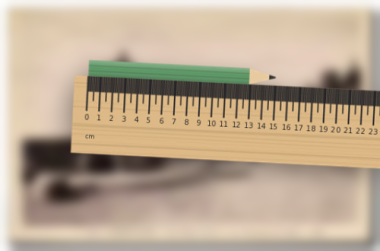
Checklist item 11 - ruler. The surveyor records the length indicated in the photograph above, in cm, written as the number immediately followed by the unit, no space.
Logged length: 15cm
